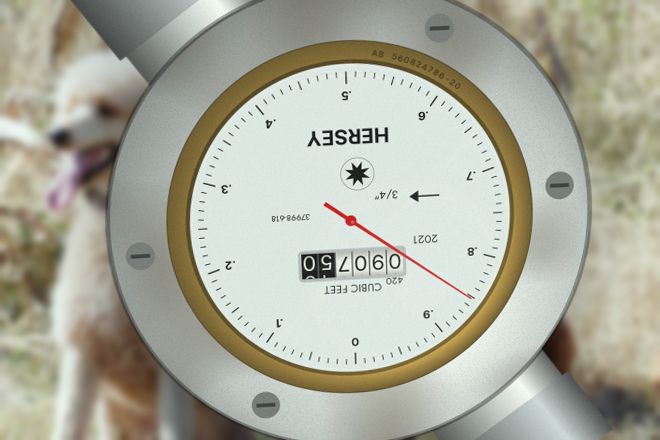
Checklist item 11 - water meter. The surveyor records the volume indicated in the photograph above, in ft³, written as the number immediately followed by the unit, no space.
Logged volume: 90749.85ft³
